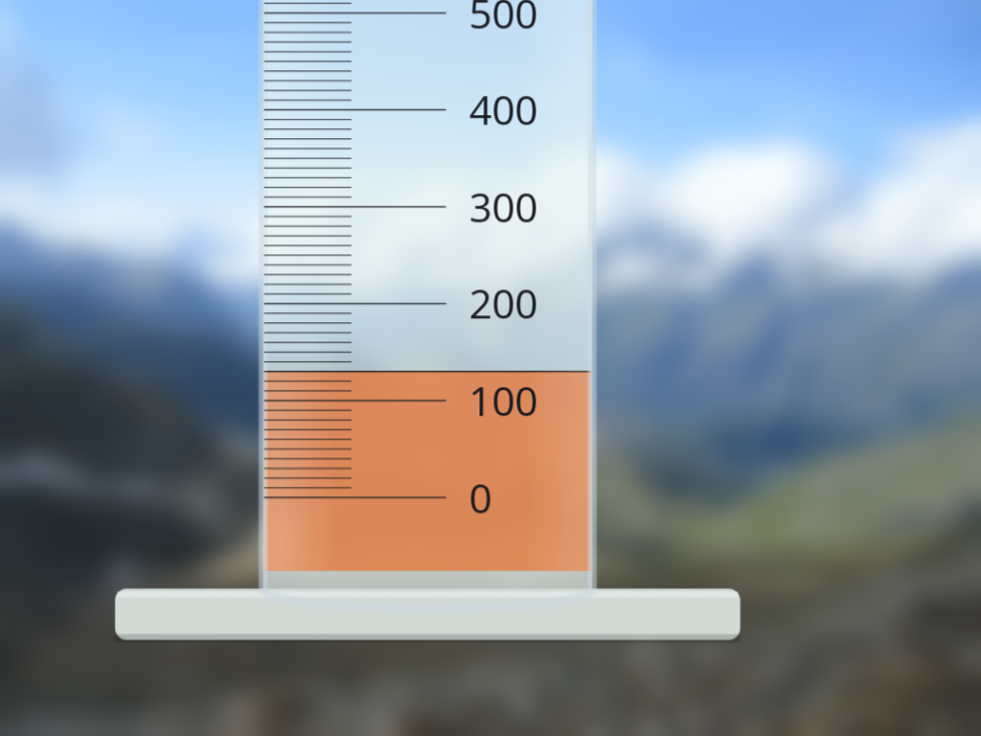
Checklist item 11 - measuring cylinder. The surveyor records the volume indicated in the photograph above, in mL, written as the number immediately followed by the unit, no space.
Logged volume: 130mL
